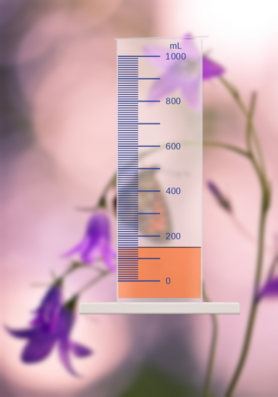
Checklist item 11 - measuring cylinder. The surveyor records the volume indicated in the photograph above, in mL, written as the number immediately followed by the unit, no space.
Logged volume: 150mL
